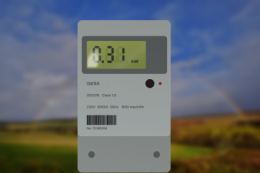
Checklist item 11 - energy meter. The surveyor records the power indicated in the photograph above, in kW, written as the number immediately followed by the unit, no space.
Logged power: 0.31kW
